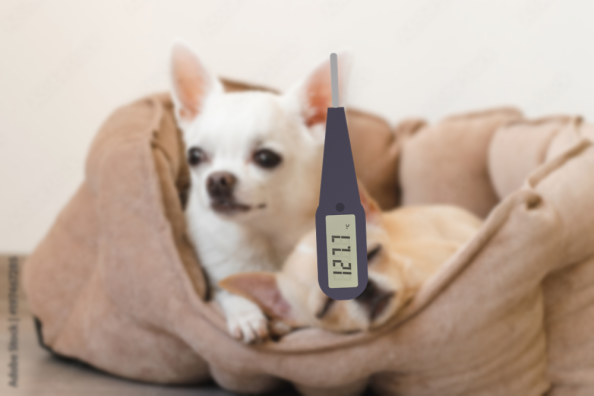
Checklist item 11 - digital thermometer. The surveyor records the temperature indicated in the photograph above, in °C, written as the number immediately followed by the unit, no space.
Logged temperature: 127.7°C
